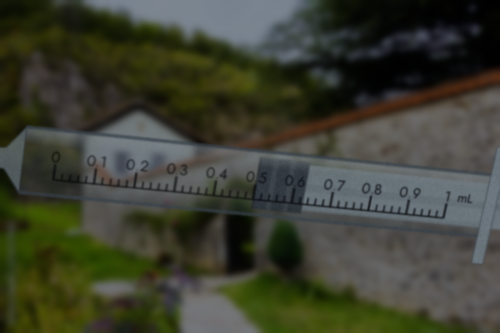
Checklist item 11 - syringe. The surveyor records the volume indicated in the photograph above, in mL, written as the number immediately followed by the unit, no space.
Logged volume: 0.5mL
